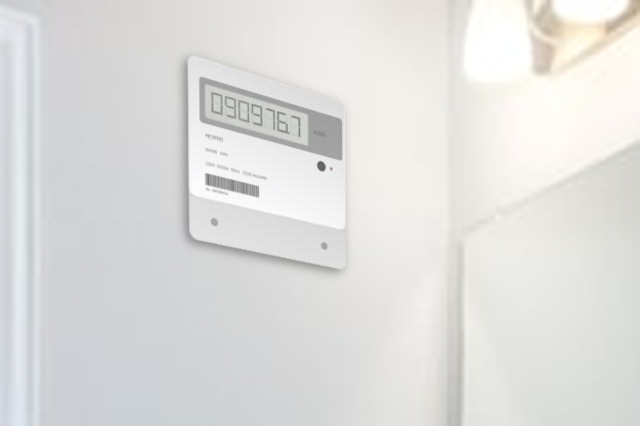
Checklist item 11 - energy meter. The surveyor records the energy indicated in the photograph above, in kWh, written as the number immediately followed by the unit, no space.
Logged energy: 90976.7kWh
